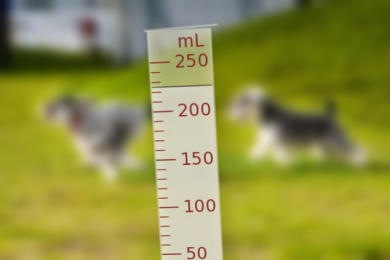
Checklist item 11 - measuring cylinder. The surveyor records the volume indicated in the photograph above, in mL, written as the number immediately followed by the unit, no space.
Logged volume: 225mL
